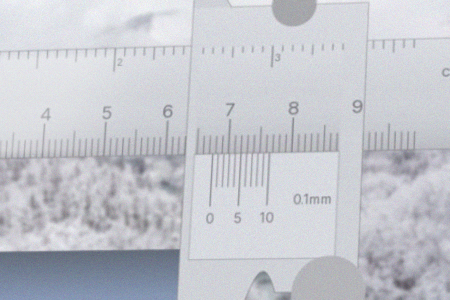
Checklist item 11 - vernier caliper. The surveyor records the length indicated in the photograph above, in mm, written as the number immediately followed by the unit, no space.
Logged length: 67.5mm
